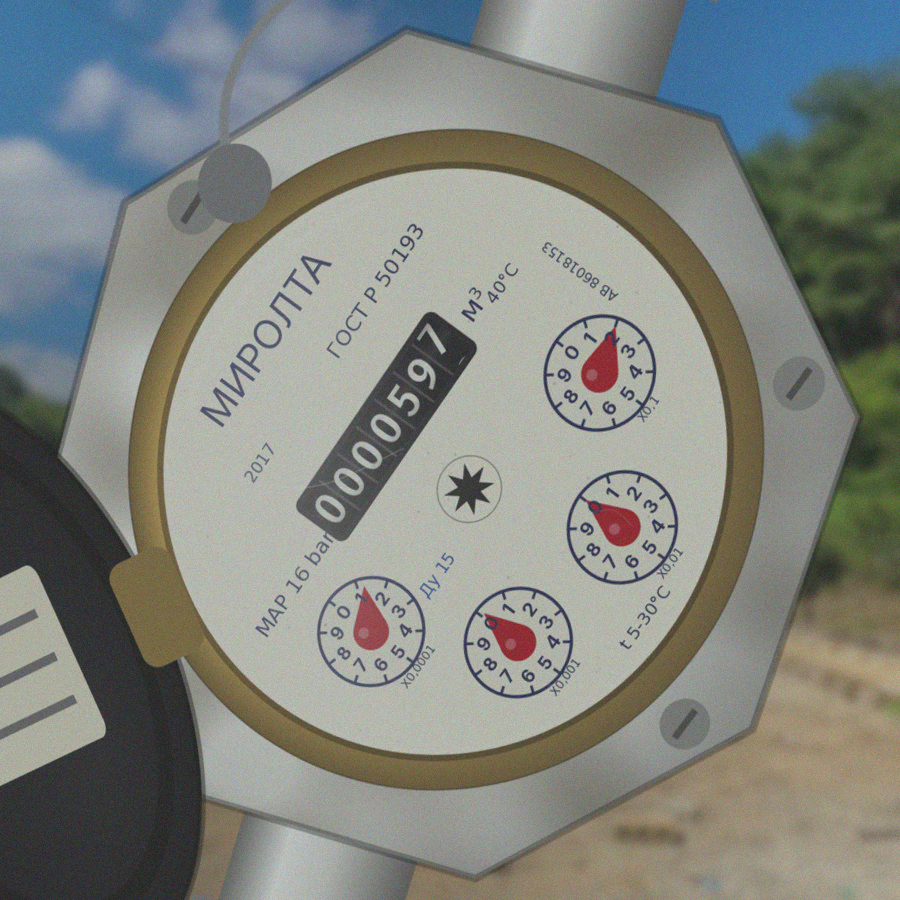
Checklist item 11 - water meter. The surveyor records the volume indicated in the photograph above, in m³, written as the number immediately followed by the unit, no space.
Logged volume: 597.2001m³
